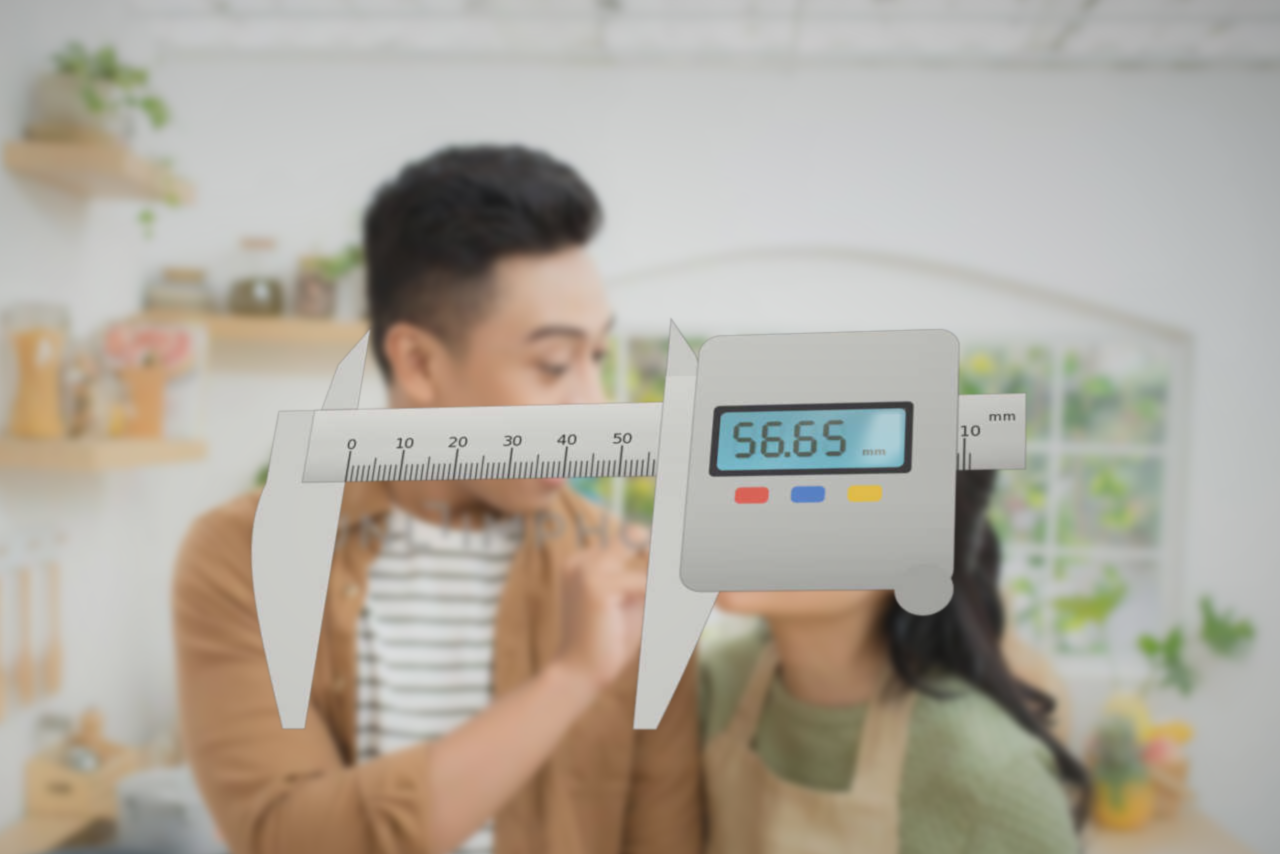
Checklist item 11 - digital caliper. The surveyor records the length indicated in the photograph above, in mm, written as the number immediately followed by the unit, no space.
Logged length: 56.65mm
